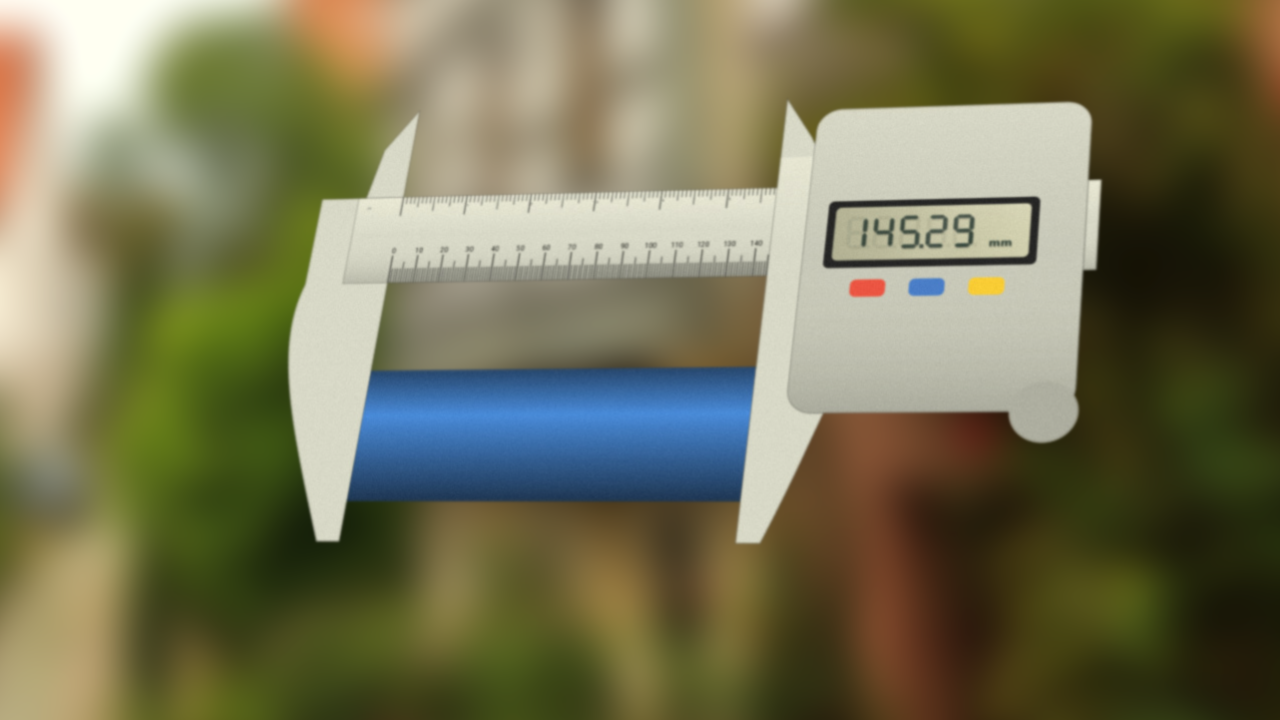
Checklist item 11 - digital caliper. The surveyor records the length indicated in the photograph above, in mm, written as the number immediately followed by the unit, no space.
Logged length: 145.29mm
